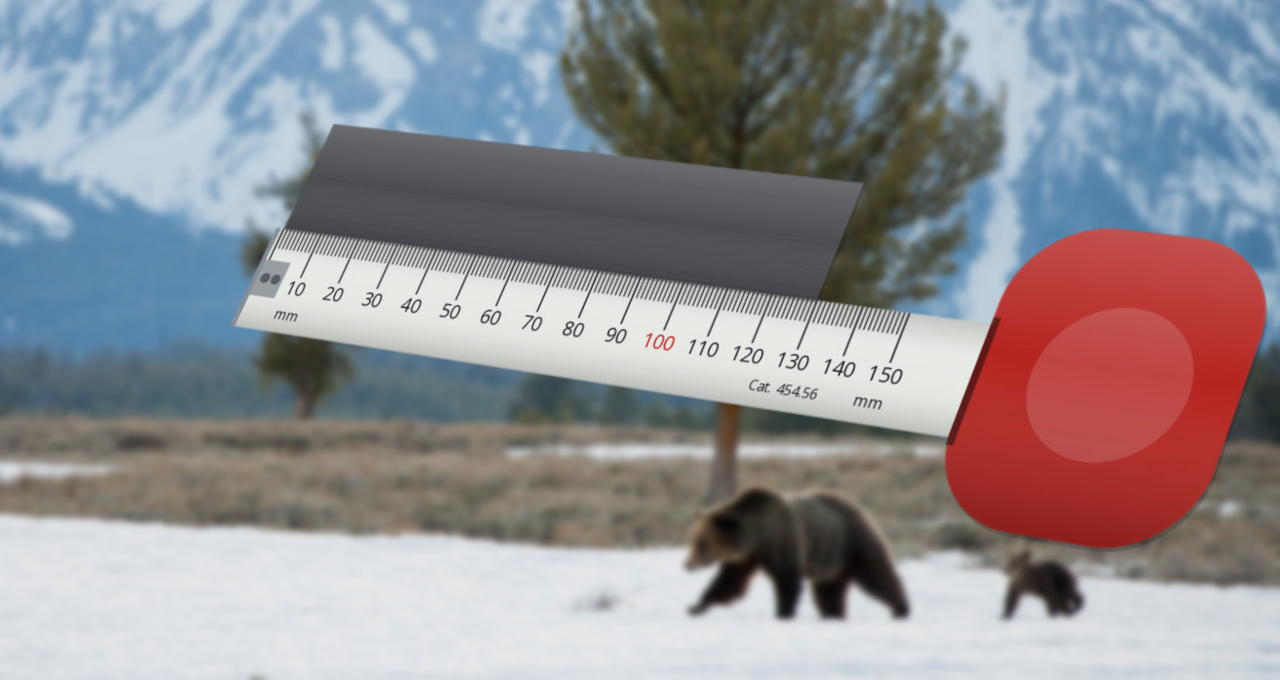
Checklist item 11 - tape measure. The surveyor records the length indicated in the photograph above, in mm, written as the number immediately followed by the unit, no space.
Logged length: 130mm
